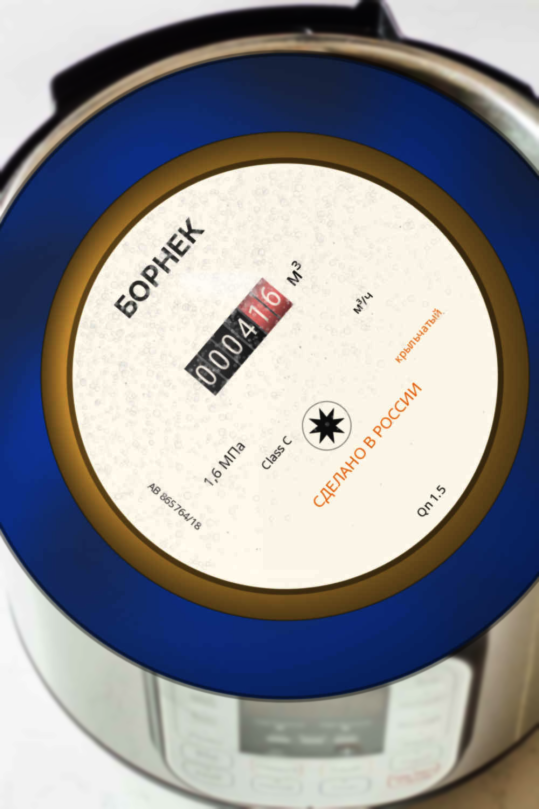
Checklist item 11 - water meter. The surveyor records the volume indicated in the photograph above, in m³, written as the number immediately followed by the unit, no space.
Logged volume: 4.16m³
